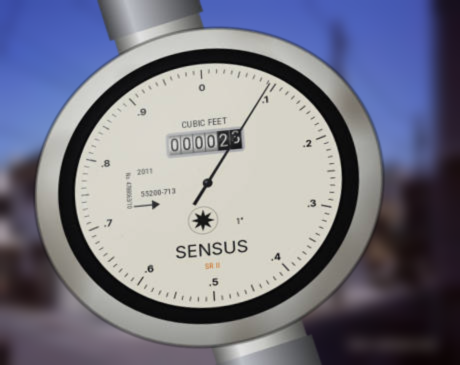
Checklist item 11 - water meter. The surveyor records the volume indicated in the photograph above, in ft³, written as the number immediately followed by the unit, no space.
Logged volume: 23.09ft³
